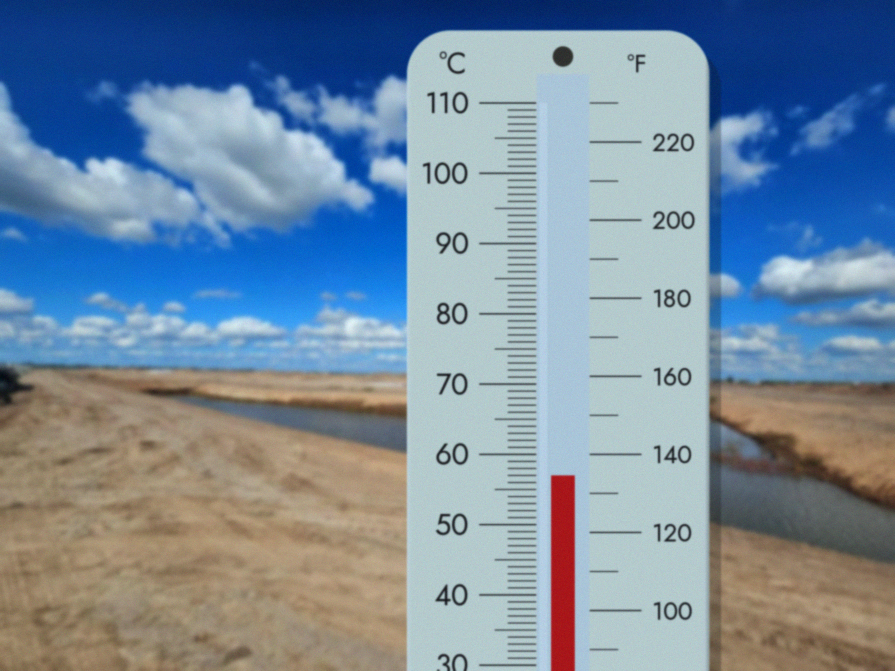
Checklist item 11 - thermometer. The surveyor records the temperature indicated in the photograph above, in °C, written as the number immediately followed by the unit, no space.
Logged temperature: 57°C
